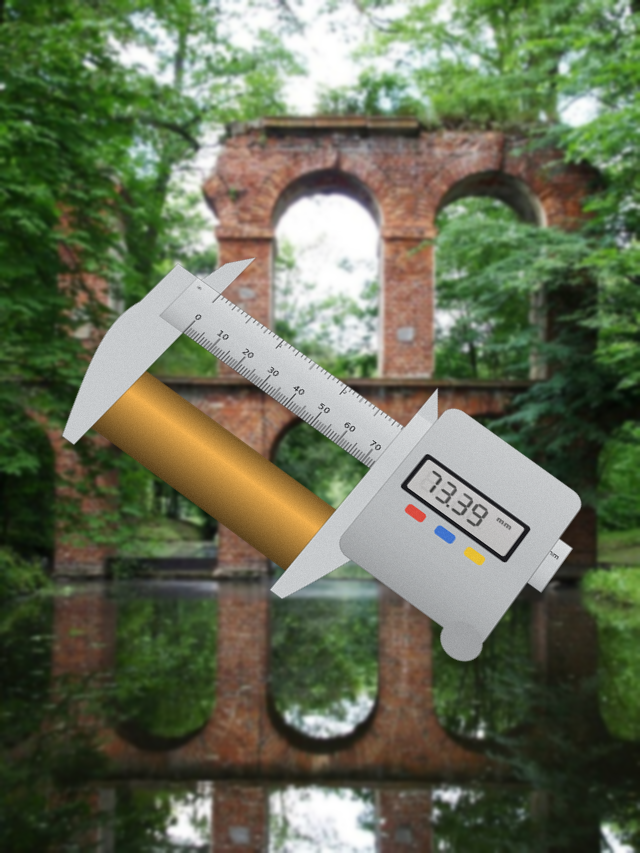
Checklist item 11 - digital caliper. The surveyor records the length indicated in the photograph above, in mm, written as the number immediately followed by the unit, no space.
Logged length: 73.39mm
